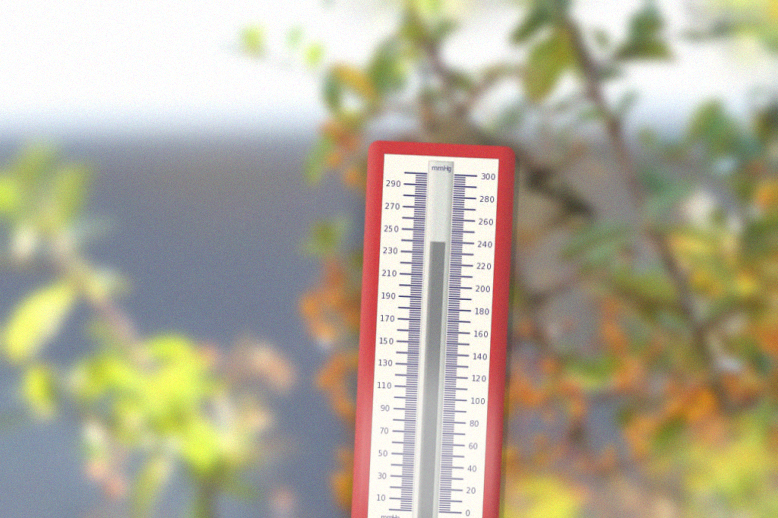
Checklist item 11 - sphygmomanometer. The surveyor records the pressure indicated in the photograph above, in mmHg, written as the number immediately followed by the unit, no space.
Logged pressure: 240mmHg
